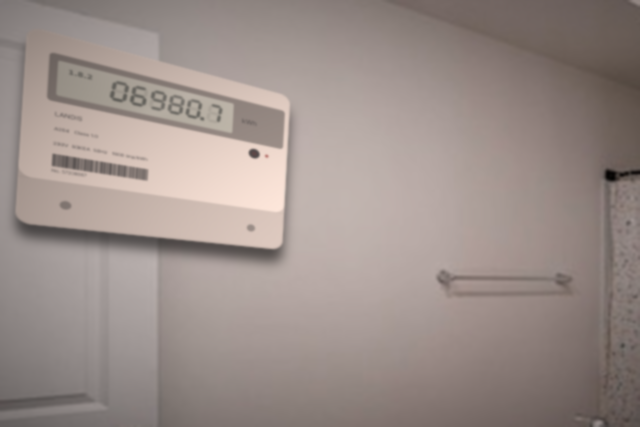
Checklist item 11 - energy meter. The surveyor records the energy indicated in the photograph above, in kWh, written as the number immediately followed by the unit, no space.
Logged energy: 6980.7kWh
